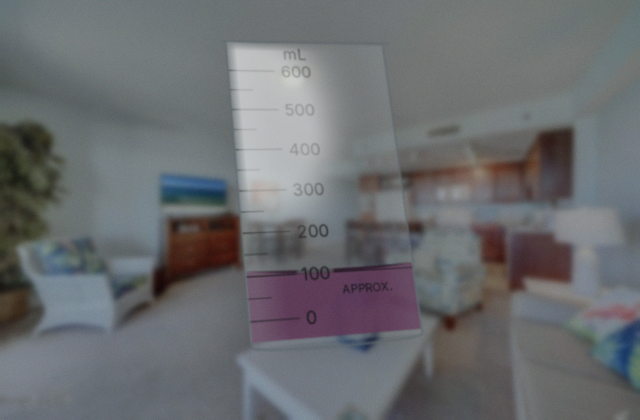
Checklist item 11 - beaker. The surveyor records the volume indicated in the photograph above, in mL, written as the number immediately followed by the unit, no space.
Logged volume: 100mL
